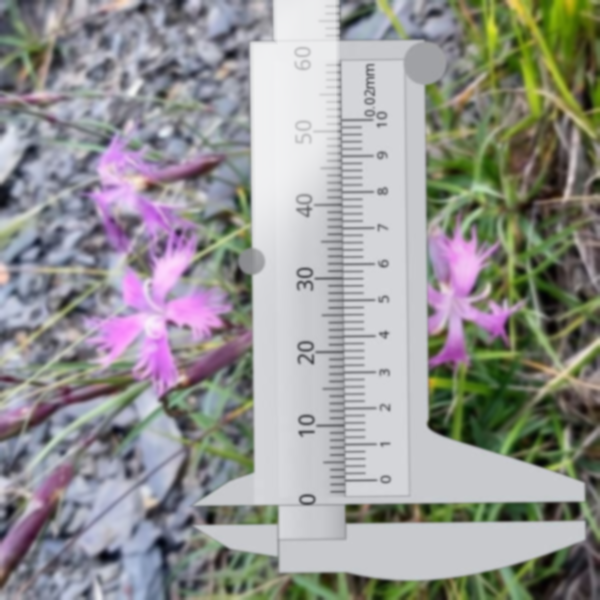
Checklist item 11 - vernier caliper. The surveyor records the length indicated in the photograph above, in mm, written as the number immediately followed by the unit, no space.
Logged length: 2.5mm
